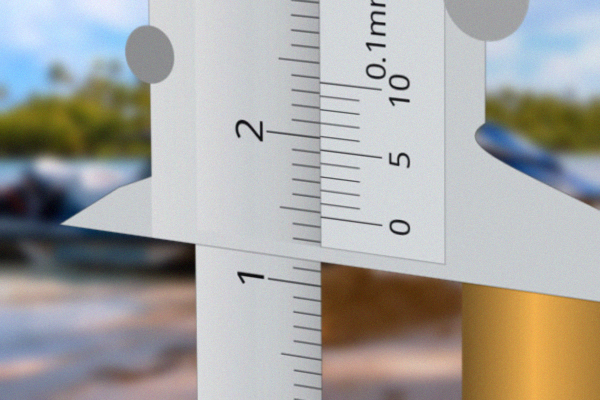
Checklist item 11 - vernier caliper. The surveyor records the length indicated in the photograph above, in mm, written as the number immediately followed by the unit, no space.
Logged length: 14.7mm
